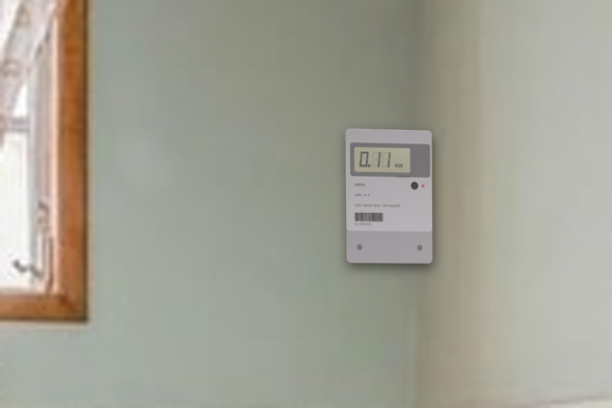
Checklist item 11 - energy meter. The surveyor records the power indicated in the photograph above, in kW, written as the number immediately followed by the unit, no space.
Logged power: 0.11kW
